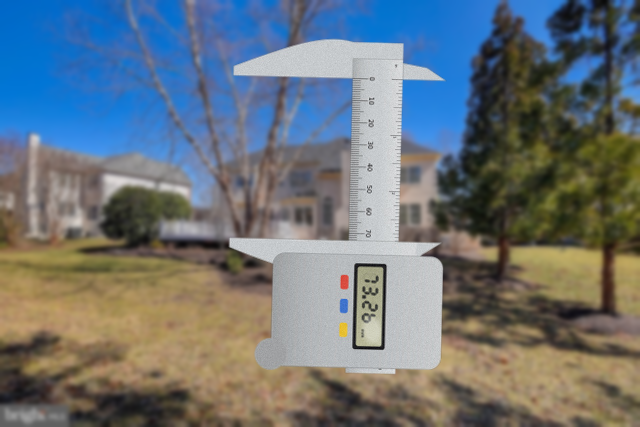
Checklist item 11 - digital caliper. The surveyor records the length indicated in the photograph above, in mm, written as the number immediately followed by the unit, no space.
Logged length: 73.26mm
